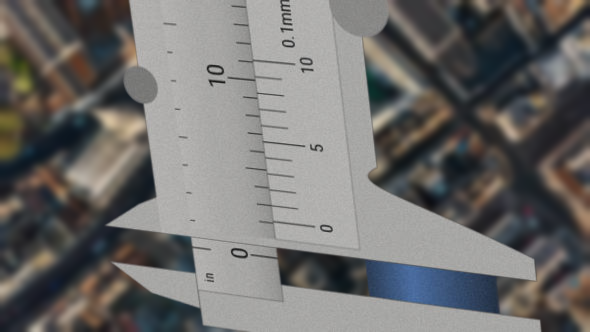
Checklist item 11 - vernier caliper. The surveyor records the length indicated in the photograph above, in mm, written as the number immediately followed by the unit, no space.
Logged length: 2.1mm
